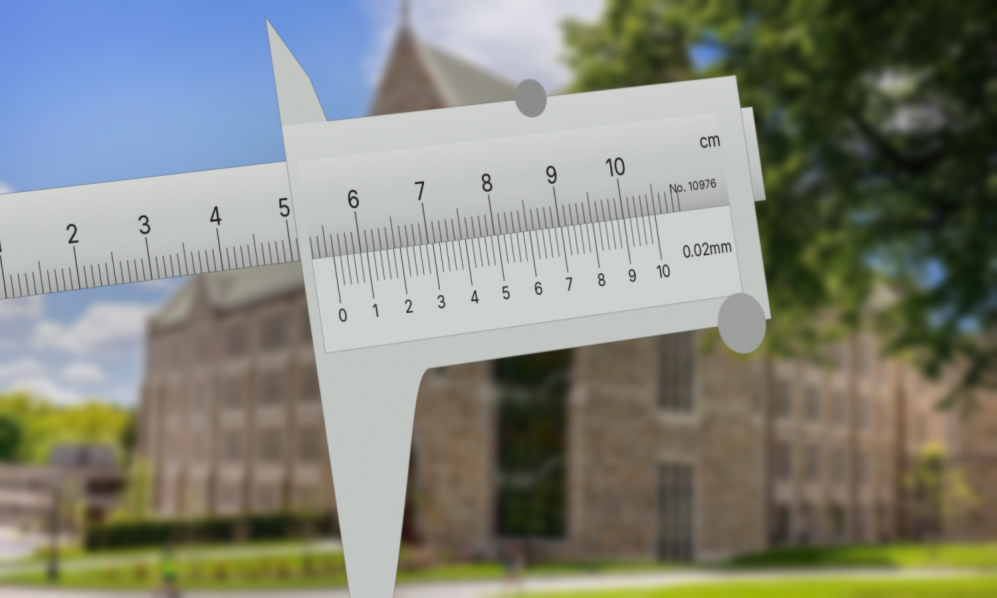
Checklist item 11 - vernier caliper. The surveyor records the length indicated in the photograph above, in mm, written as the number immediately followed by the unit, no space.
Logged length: 56.0mm
